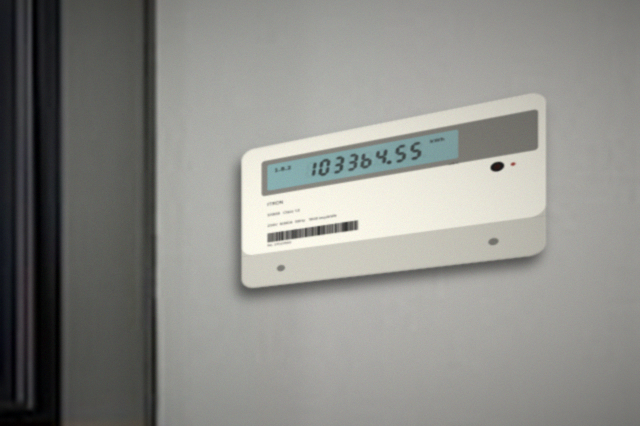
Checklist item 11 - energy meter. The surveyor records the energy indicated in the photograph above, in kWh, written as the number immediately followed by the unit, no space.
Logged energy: 103364.55kWh
